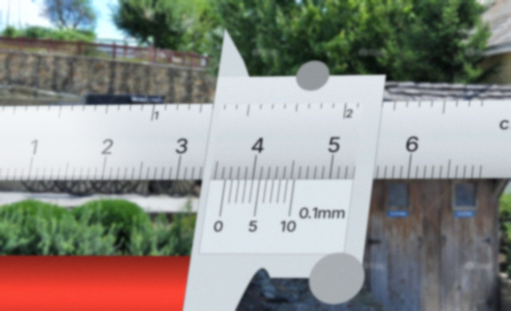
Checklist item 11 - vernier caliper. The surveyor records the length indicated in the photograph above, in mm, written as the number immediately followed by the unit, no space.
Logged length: 36.4mm
